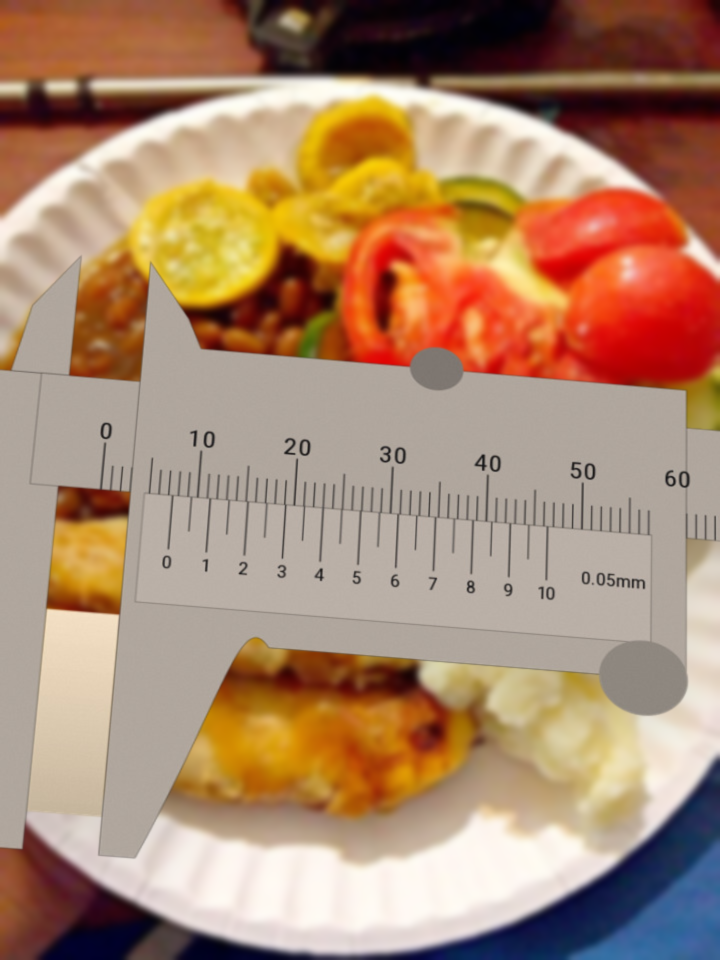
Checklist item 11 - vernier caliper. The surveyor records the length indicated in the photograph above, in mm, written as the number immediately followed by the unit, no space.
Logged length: 7.4mm
